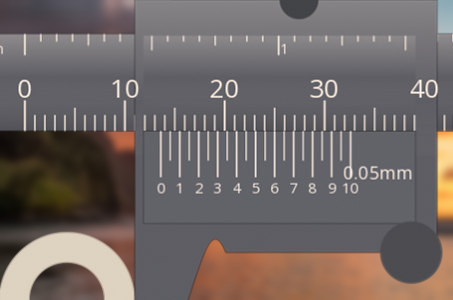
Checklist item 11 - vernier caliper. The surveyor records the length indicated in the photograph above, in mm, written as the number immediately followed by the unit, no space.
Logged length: 13.6mm
